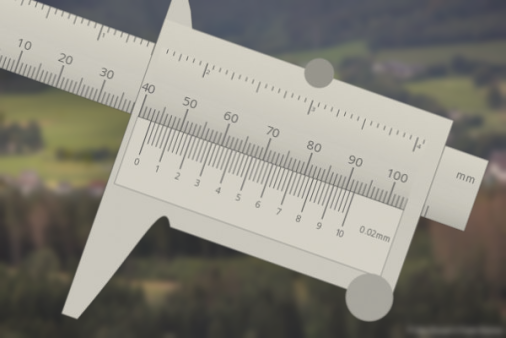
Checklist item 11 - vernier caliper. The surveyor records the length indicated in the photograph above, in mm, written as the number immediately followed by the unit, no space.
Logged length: 43.0mm
